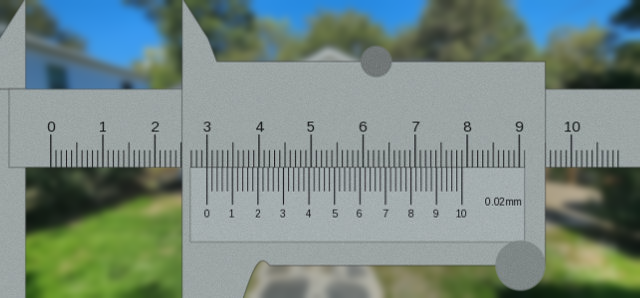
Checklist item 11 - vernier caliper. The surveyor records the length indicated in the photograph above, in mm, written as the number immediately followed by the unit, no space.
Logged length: 30.0mm
